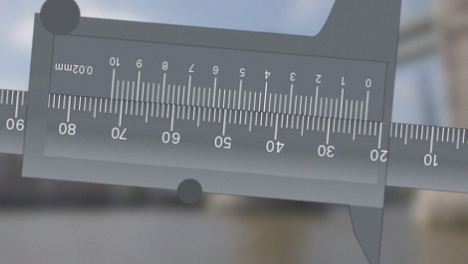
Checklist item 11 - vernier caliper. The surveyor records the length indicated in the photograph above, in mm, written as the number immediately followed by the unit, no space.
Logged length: 23.0mm
